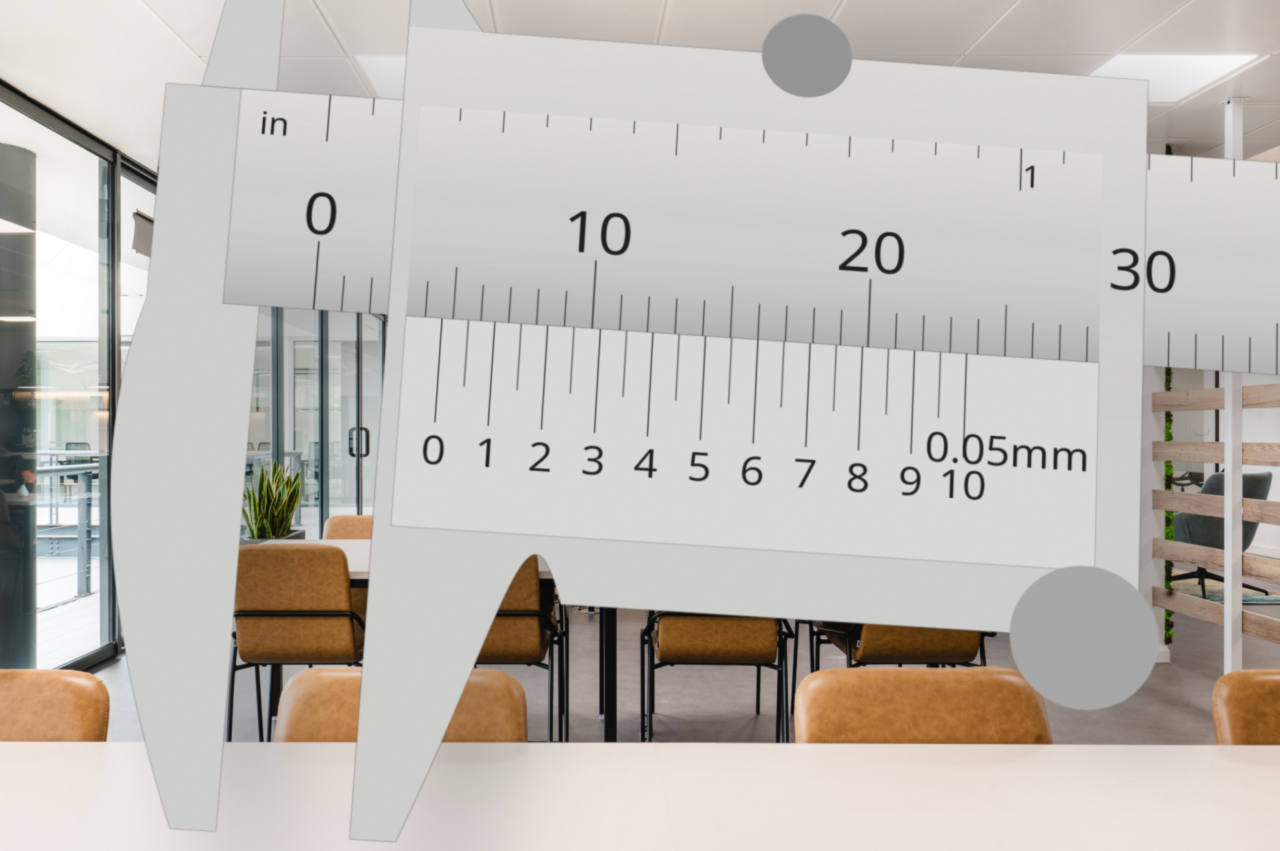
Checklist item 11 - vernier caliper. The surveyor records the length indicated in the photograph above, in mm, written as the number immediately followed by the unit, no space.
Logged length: 4.60mm
